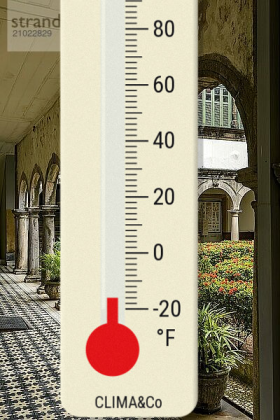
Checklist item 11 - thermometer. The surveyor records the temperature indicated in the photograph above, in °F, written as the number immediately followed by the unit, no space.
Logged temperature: -16°F
